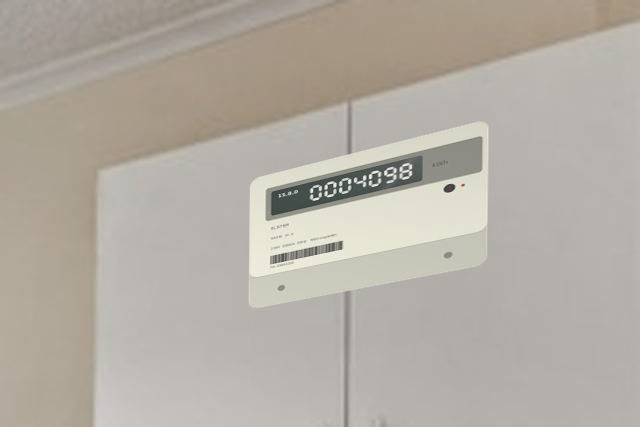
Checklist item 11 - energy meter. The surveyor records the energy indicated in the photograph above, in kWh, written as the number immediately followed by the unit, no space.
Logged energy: 4098kWh
